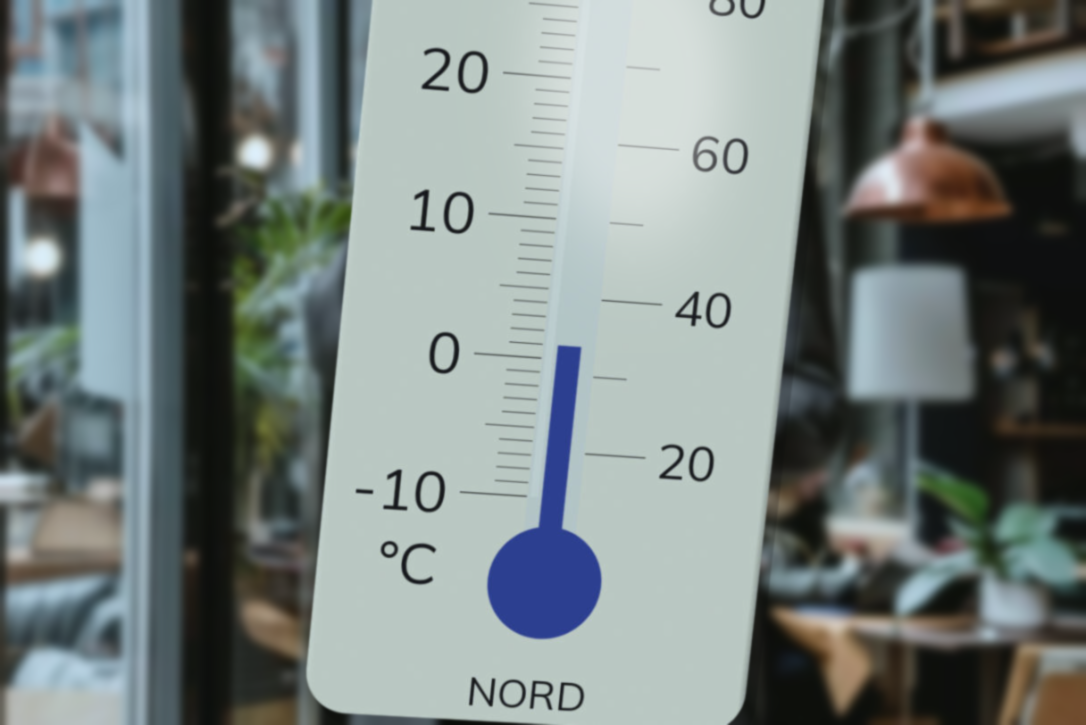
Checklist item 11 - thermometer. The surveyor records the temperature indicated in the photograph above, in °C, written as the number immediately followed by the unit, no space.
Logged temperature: 1°C
